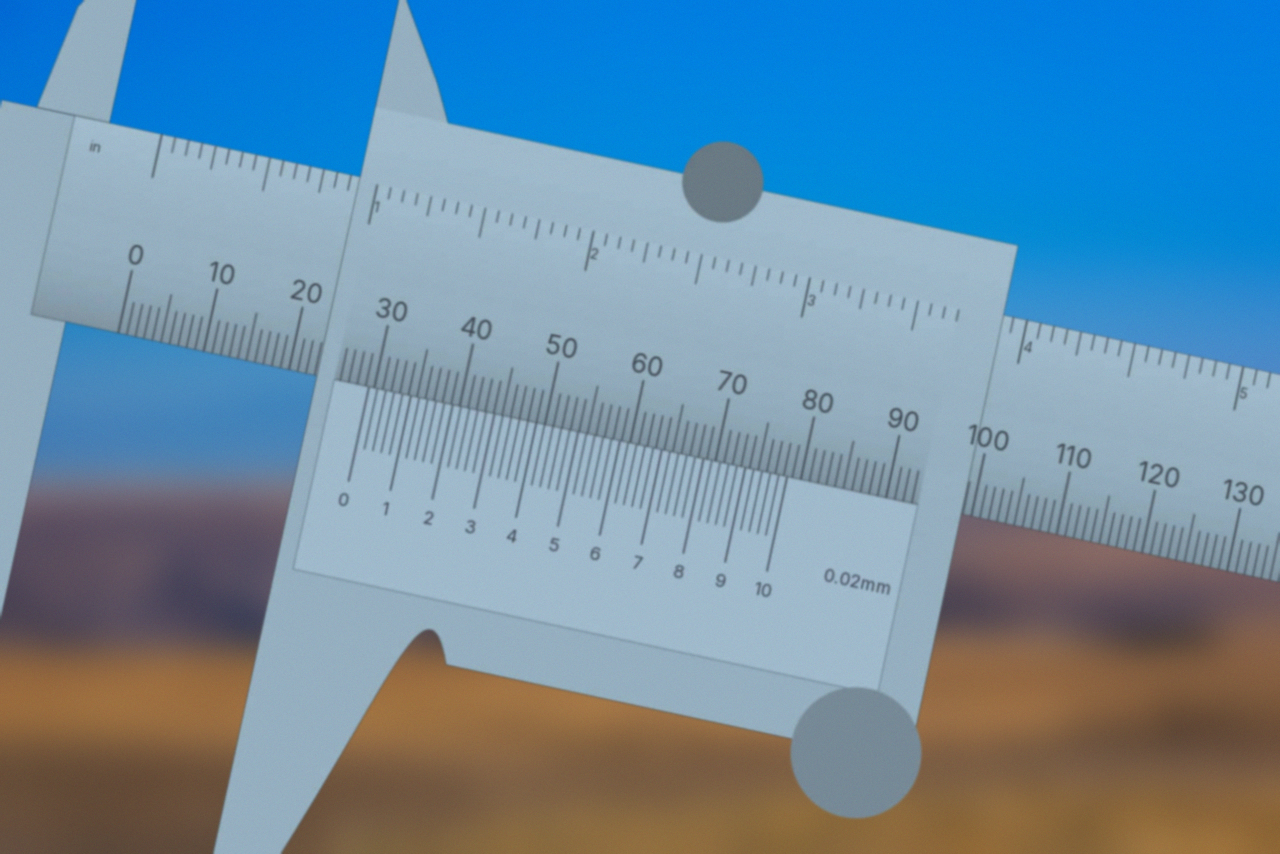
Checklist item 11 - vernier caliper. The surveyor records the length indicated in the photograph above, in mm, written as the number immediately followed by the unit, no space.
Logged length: 29.4mm
